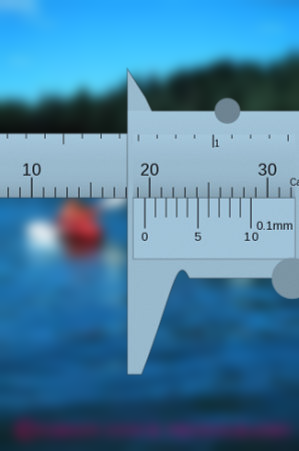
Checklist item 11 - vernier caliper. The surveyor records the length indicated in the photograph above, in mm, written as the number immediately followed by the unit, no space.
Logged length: 19.6mm
